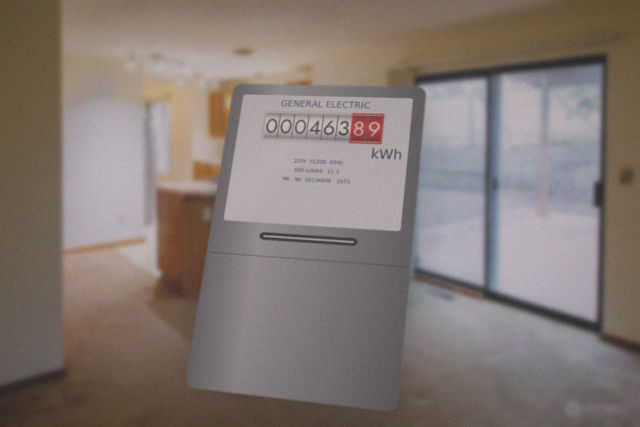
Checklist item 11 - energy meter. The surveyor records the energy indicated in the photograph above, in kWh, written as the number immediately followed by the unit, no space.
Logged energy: 463.89kWh
